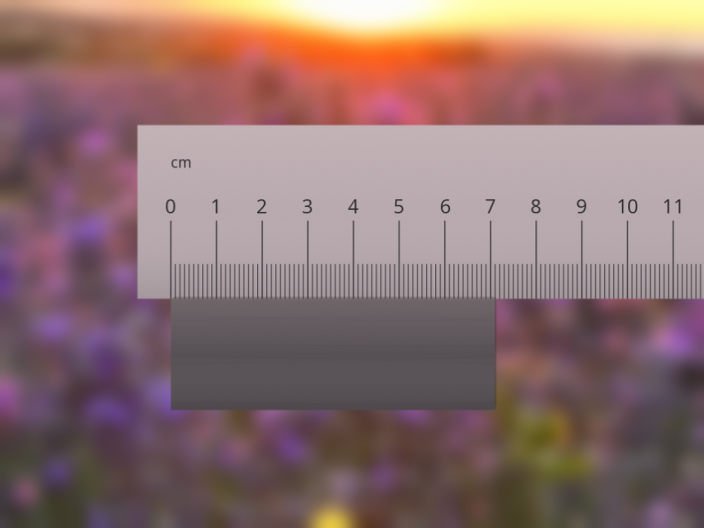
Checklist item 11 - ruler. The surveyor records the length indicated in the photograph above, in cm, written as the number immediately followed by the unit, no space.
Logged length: 7.1cm
